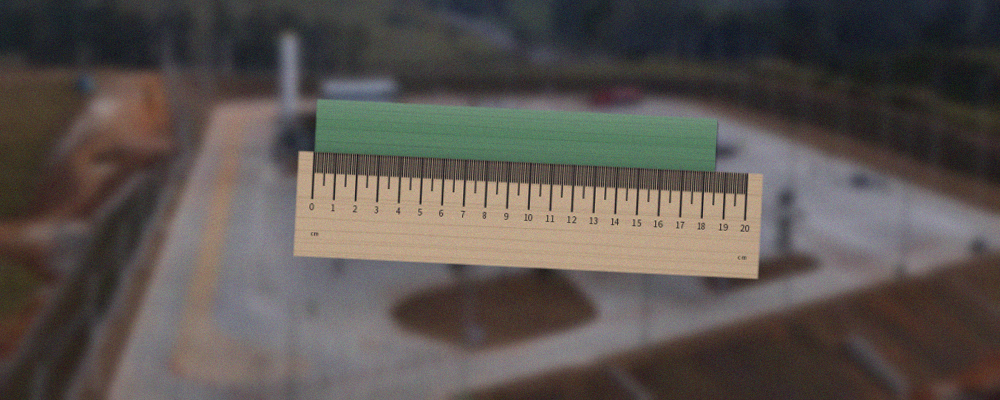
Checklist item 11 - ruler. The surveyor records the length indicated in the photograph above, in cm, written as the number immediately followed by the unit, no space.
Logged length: 18.5cm
